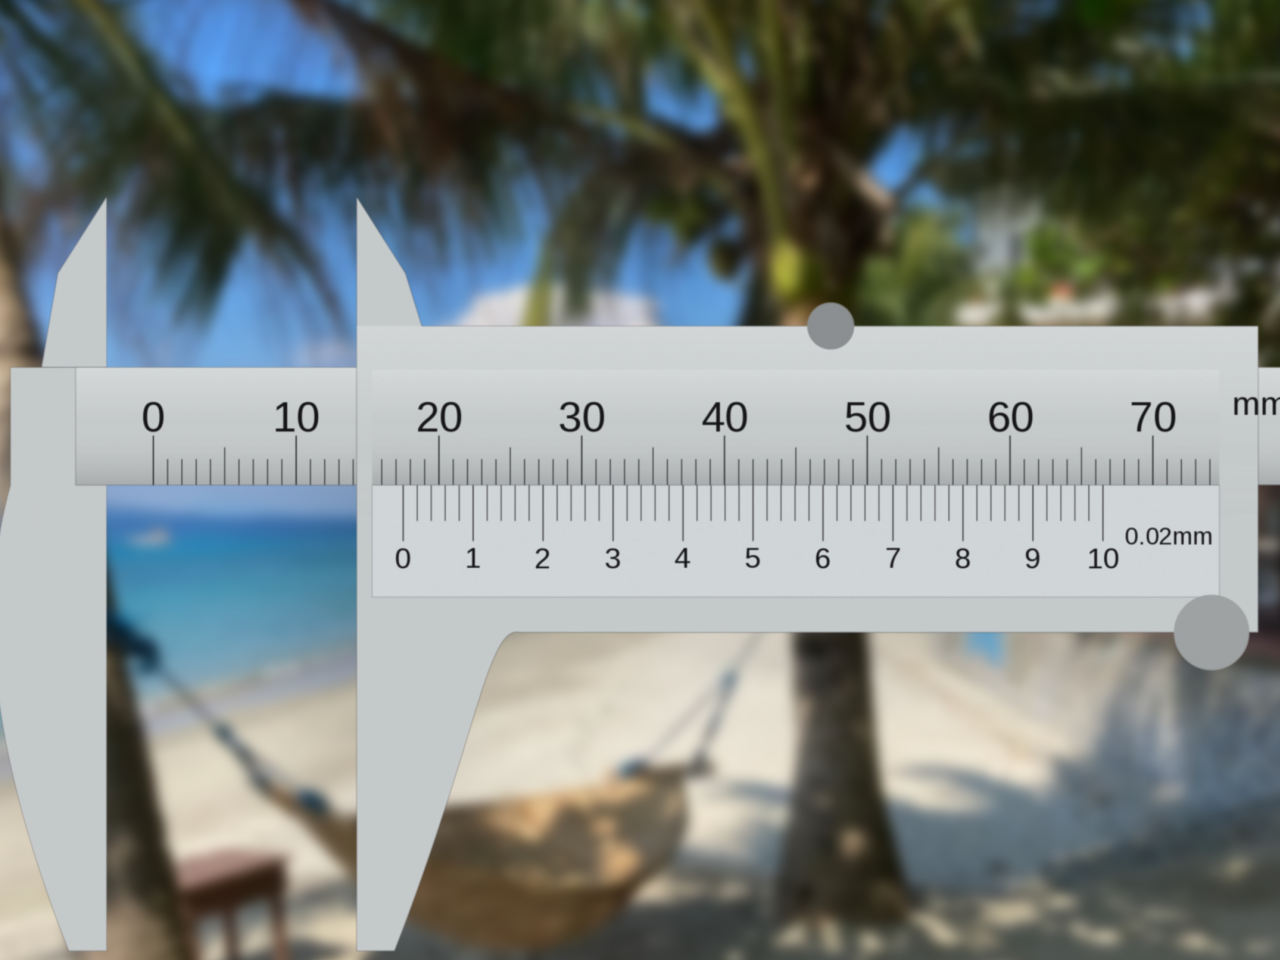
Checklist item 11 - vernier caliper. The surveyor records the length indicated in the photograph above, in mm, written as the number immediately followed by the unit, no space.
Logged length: 17.5mm
